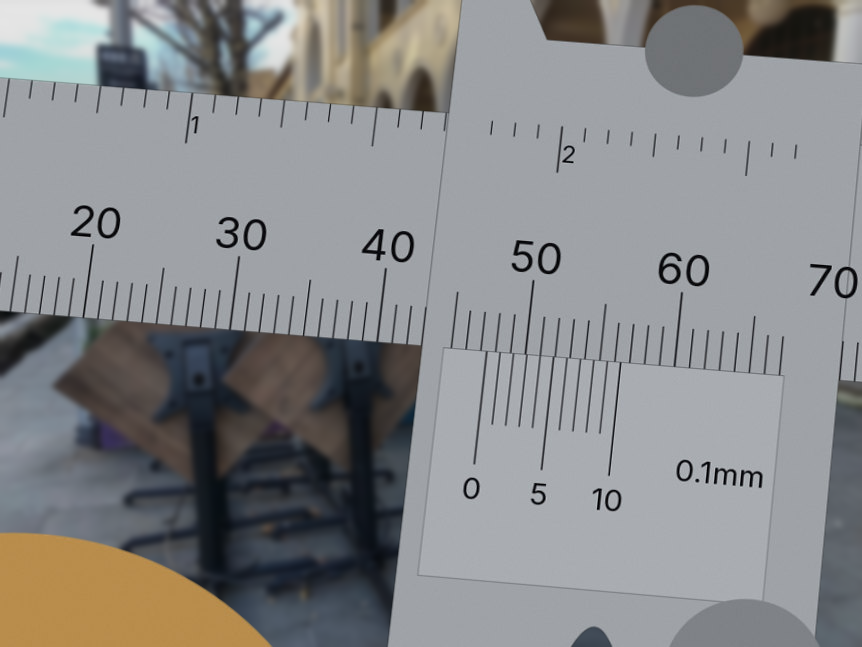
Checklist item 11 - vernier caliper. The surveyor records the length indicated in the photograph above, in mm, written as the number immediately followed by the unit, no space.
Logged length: 47.4mm
